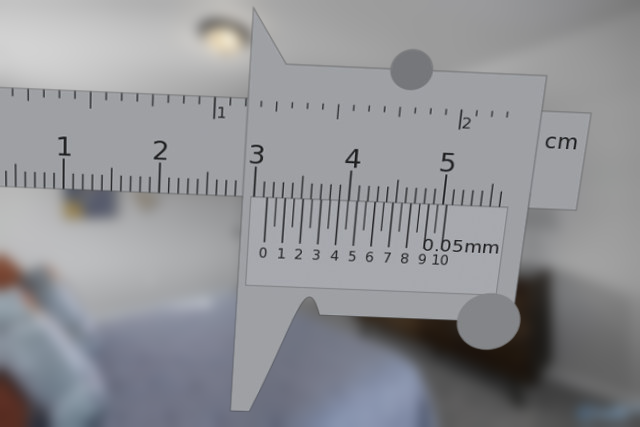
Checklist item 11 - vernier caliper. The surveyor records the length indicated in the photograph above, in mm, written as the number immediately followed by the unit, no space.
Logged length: 31.4mm
